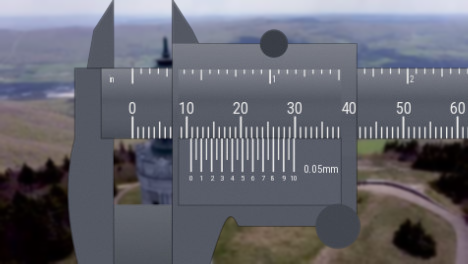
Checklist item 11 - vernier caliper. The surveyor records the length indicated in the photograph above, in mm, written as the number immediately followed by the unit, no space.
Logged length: 10.8mm
